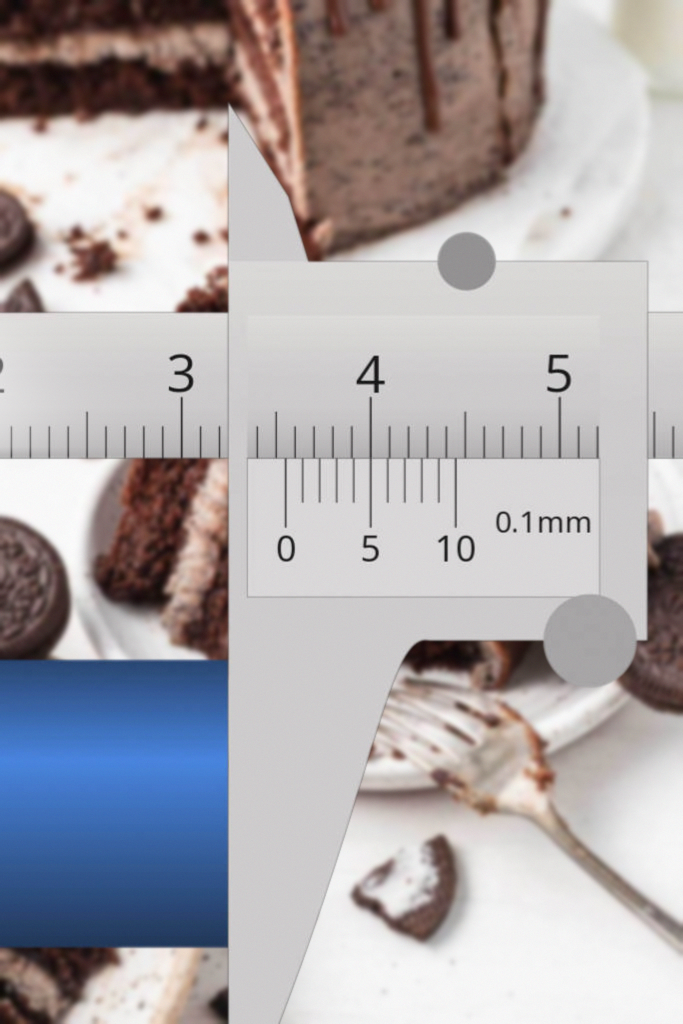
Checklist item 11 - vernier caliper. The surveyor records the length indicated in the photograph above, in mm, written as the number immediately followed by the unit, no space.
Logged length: 35.5mm
